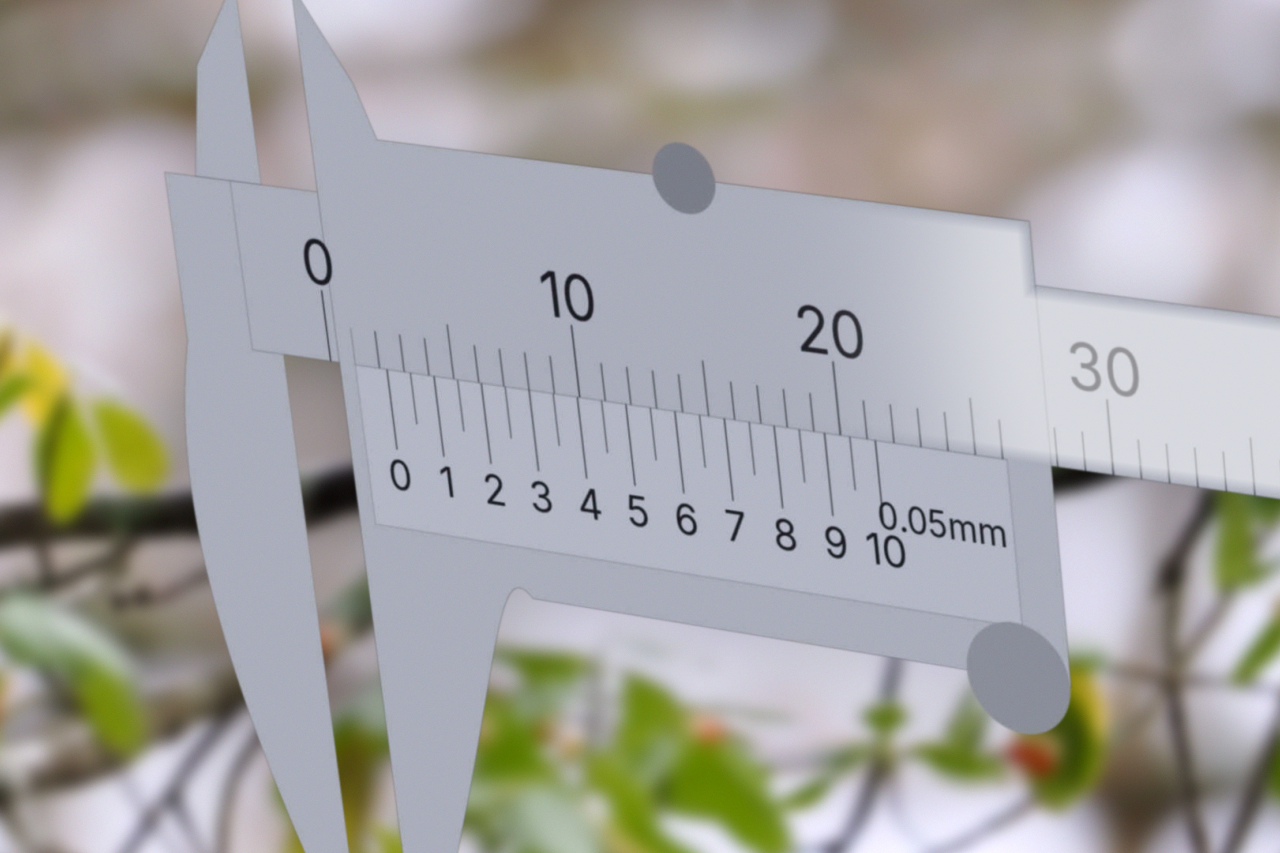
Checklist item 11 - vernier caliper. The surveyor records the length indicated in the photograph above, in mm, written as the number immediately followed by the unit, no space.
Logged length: 2.3mm
